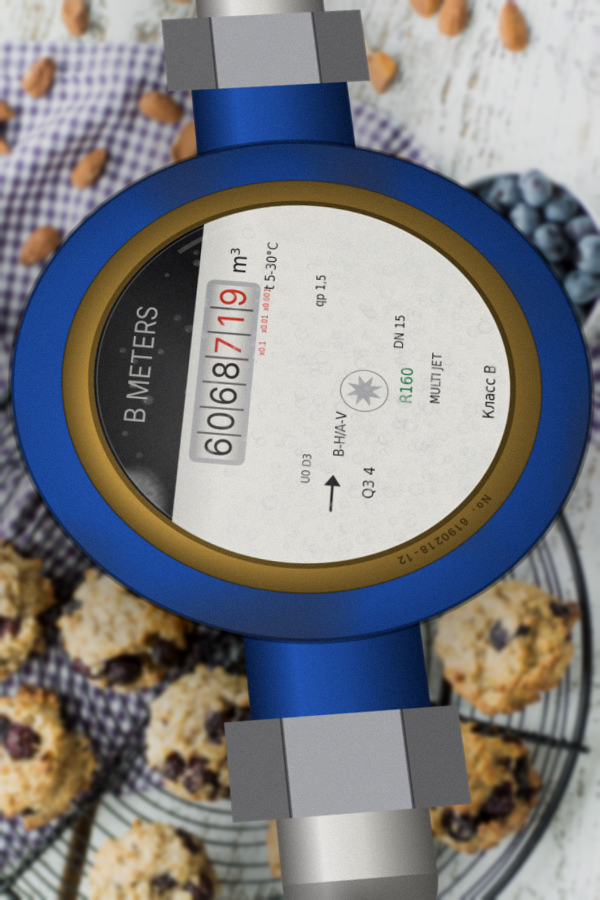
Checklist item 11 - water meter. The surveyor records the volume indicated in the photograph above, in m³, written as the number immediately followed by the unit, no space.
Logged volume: 6068.719m³
